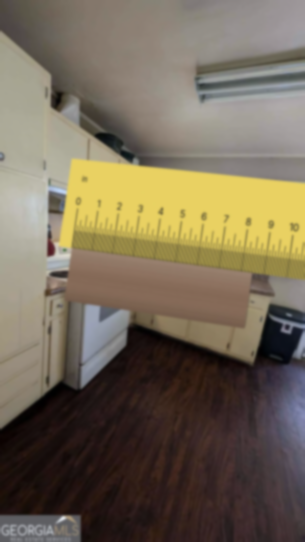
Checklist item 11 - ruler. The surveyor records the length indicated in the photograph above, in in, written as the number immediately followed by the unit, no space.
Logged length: 8.5in
